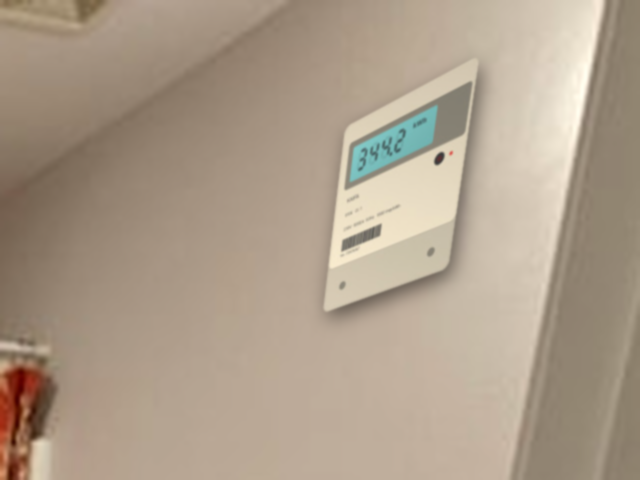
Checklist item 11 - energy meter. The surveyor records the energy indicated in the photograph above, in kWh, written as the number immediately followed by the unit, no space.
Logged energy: 344.2kWh
